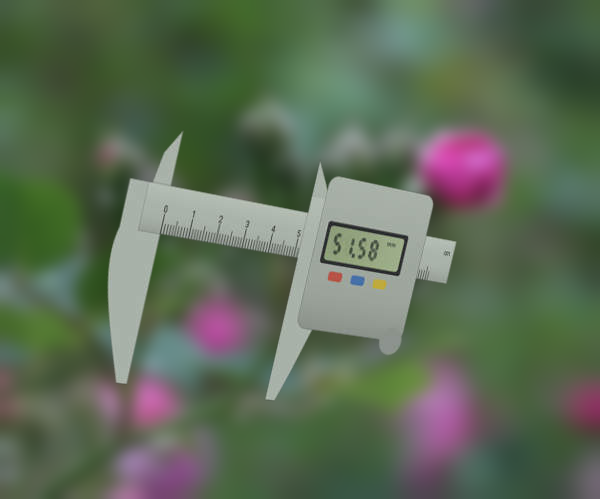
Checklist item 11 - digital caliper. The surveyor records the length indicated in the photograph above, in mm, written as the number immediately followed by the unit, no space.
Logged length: 51.58mm
